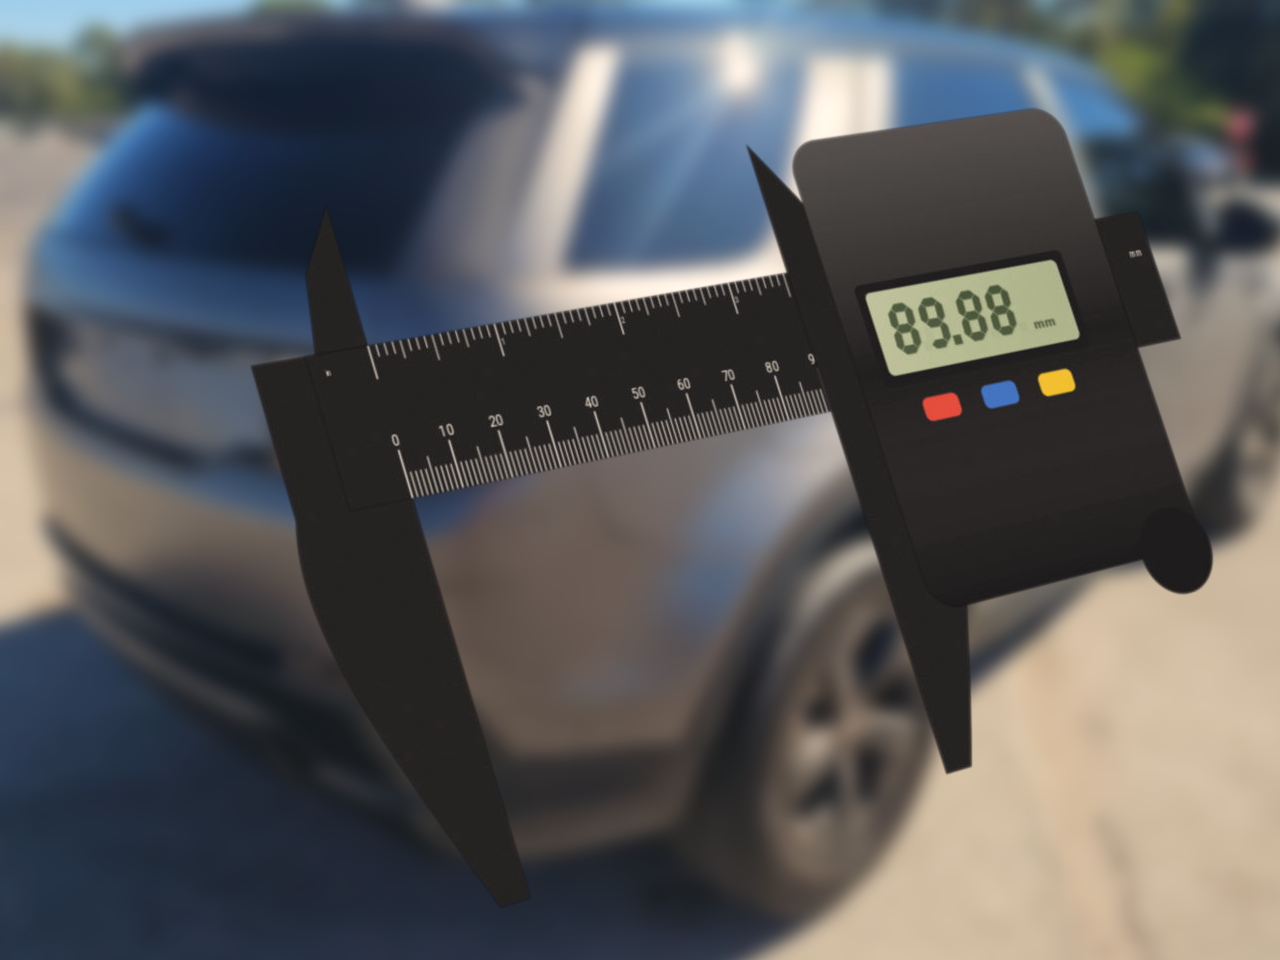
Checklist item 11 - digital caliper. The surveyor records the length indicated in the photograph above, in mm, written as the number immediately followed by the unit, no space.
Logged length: 89.88mm
